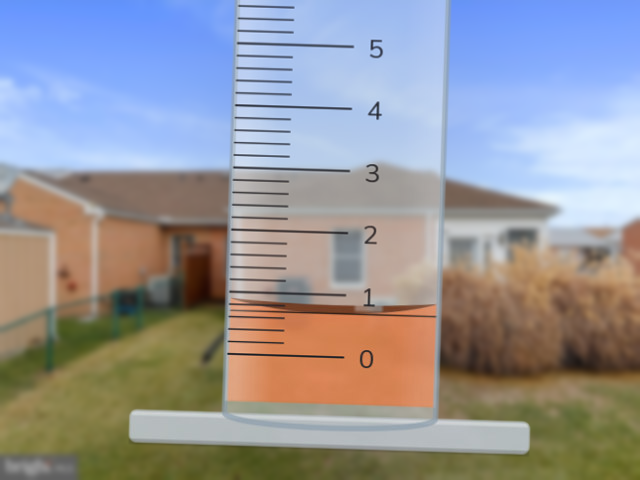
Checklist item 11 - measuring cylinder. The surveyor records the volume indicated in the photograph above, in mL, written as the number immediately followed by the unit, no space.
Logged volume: 0.7mL
